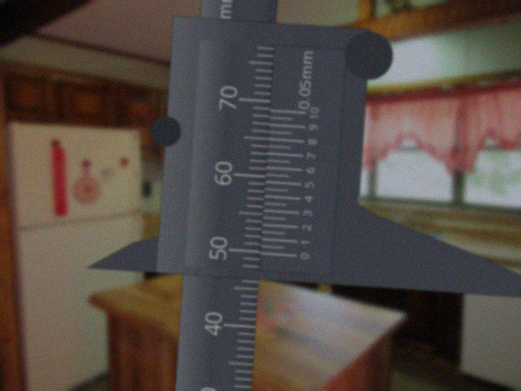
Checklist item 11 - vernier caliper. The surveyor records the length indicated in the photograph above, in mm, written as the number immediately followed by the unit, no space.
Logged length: 49.8mm
